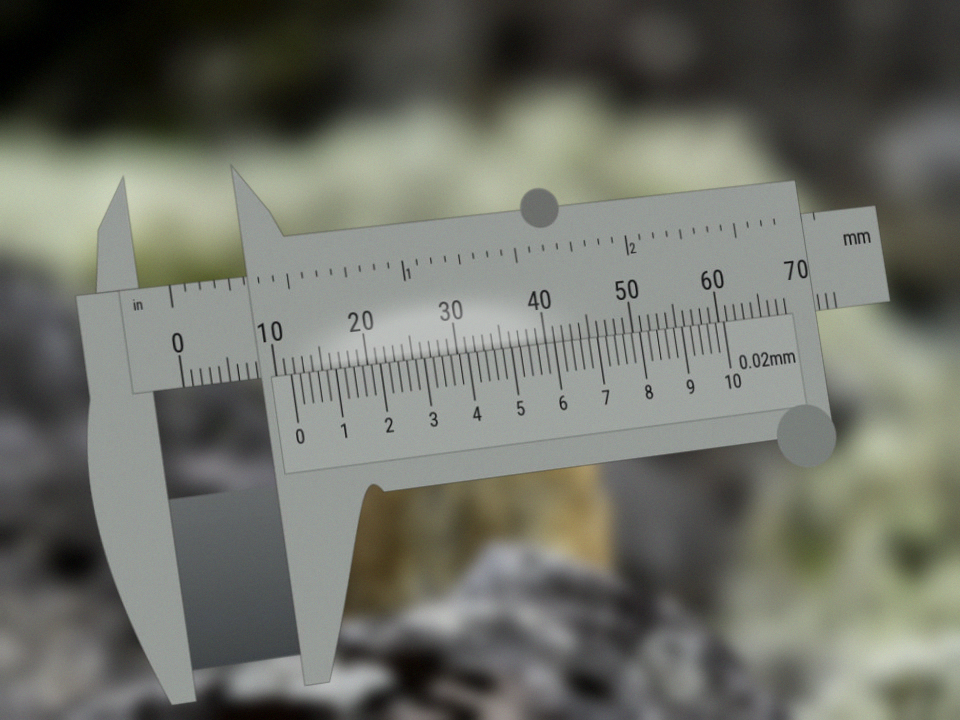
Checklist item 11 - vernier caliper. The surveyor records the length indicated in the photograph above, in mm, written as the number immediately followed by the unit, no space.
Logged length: 11.6mm
